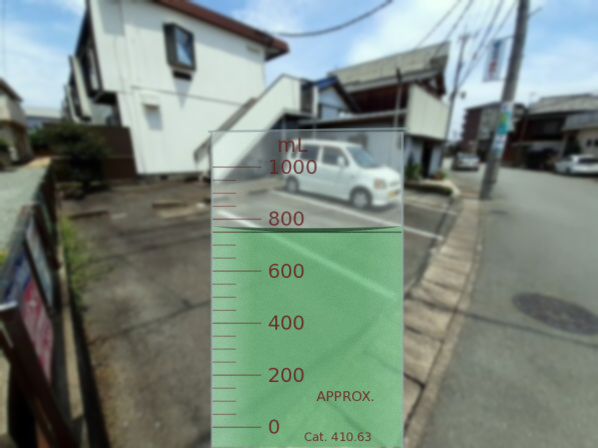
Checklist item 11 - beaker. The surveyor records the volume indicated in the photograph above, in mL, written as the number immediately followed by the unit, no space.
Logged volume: 750mL
